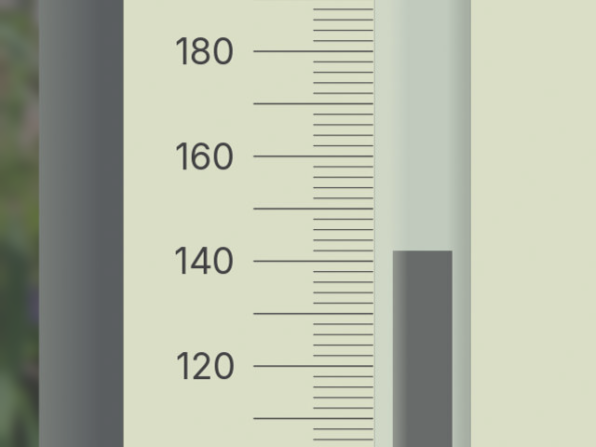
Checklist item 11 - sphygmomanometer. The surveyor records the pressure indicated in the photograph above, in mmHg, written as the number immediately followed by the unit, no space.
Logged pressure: 142mmHg
